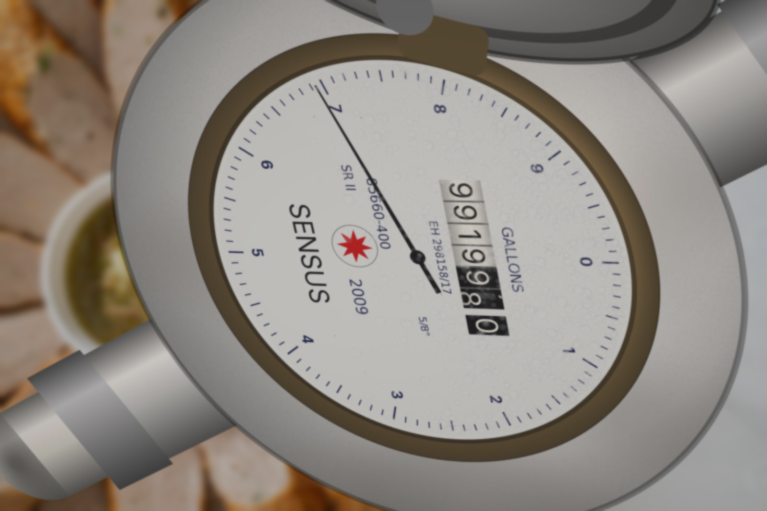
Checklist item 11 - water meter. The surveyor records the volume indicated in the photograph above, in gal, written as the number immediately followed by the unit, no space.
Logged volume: 9919976.9gal
